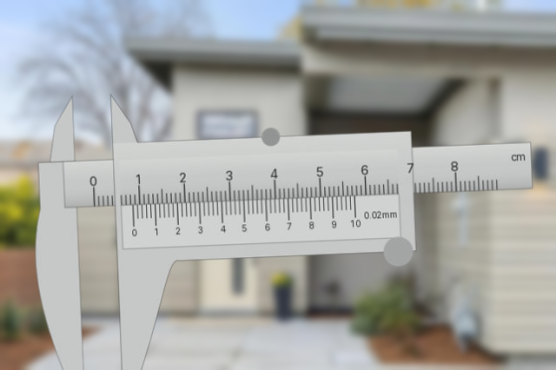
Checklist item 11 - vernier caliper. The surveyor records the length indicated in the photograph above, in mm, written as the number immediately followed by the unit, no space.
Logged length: 8.5mm
